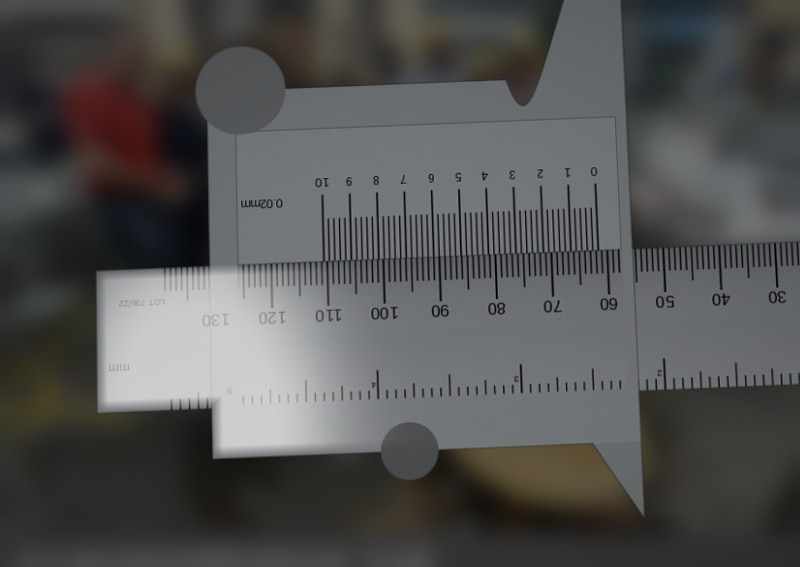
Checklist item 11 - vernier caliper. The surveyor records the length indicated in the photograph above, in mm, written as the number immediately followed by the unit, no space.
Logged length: 61.6mm
